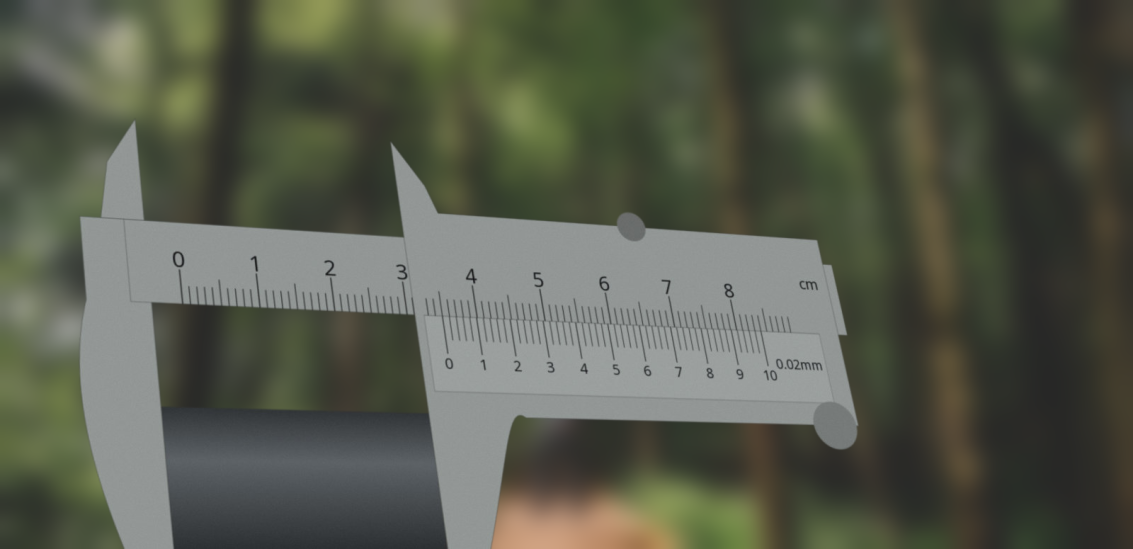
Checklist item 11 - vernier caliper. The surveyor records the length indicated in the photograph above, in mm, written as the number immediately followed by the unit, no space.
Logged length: 35.0mm
